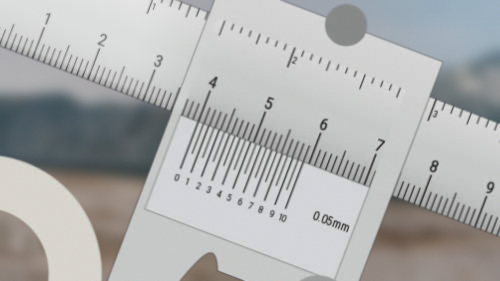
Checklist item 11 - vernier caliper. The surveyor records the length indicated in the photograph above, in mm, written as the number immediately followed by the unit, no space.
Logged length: 40.0mm
